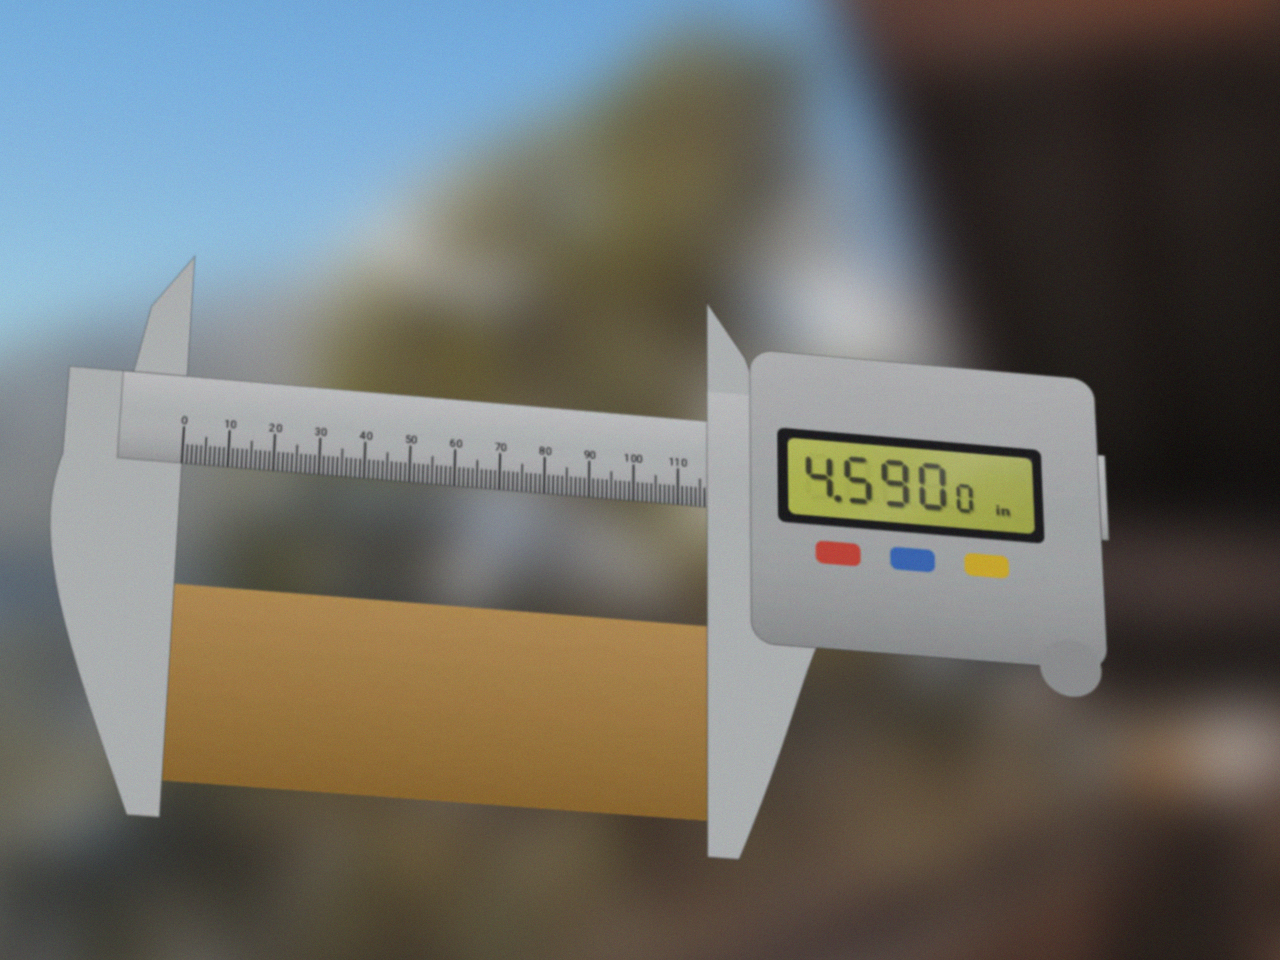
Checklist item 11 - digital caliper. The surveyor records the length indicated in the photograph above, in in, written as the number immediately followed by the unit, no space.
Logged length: 4.5900in
